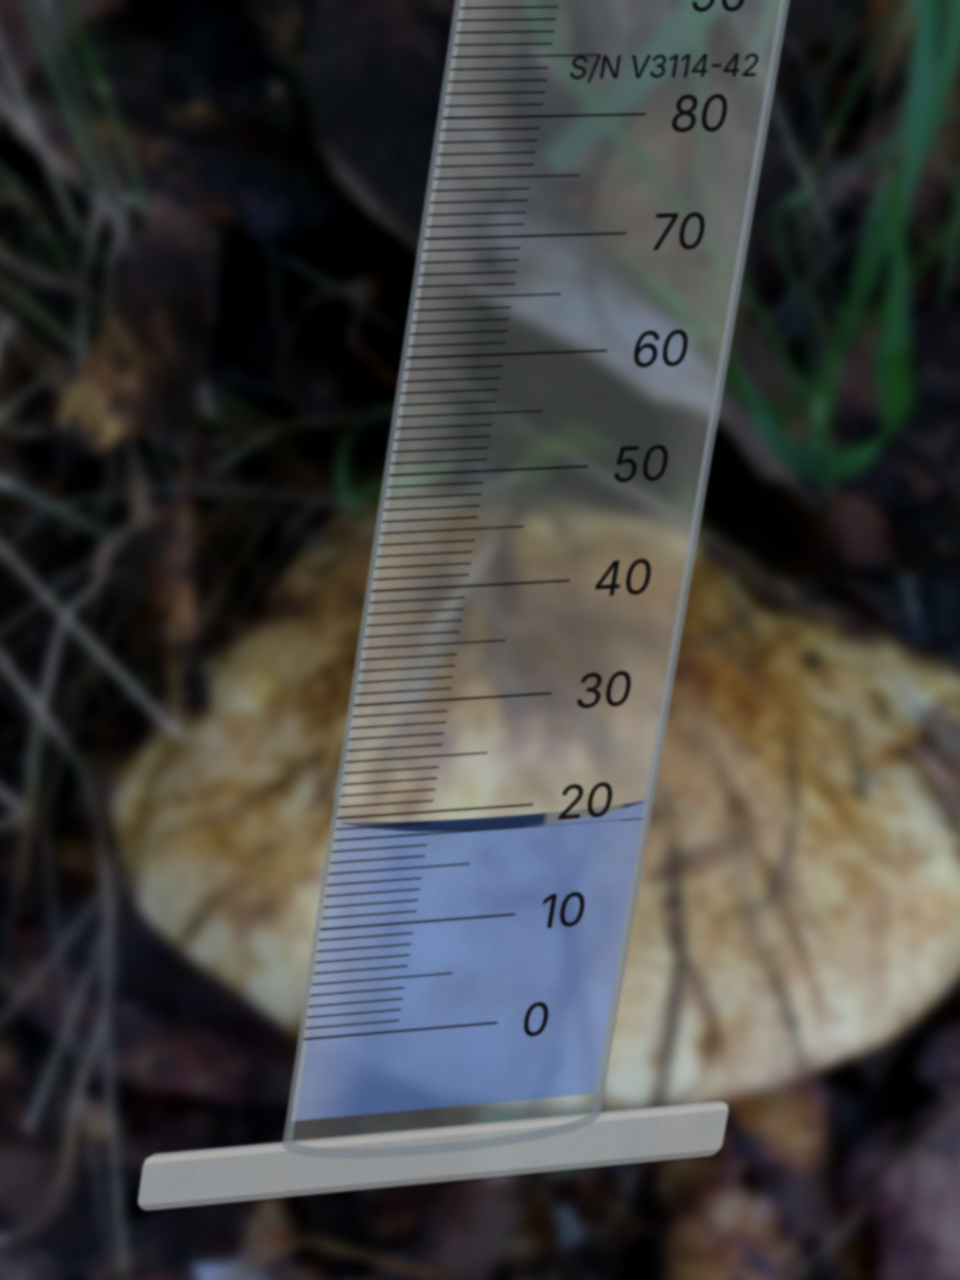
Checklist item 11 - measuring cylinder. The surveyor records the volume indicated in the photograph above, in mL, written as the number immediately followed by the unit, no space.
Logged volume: 18mL
